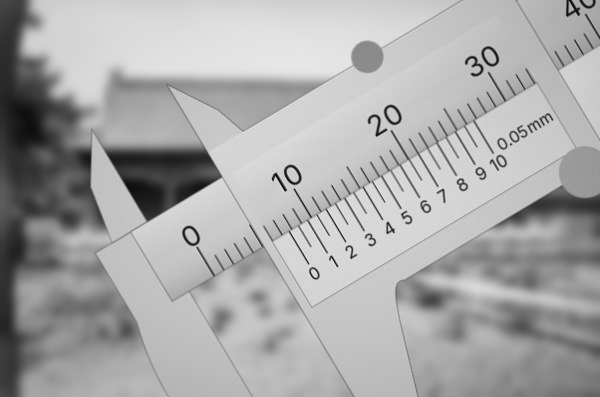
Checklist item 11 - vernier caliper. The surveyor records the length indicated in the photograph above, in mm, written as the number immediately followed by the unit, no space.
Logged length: 7.7mm
